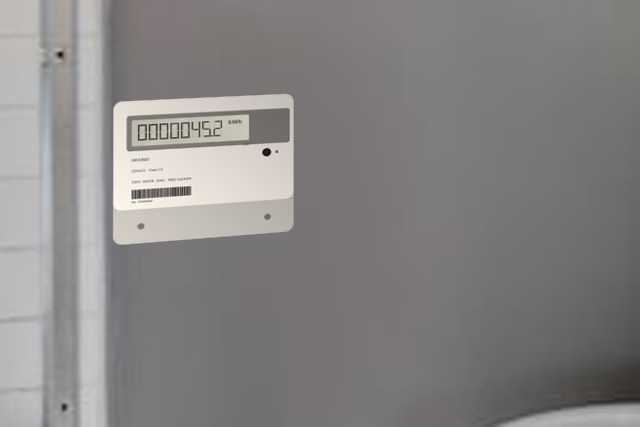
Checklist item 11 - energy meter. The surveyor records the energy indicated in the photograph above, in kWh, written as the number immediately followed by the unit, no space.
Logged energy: 45.2kWh
